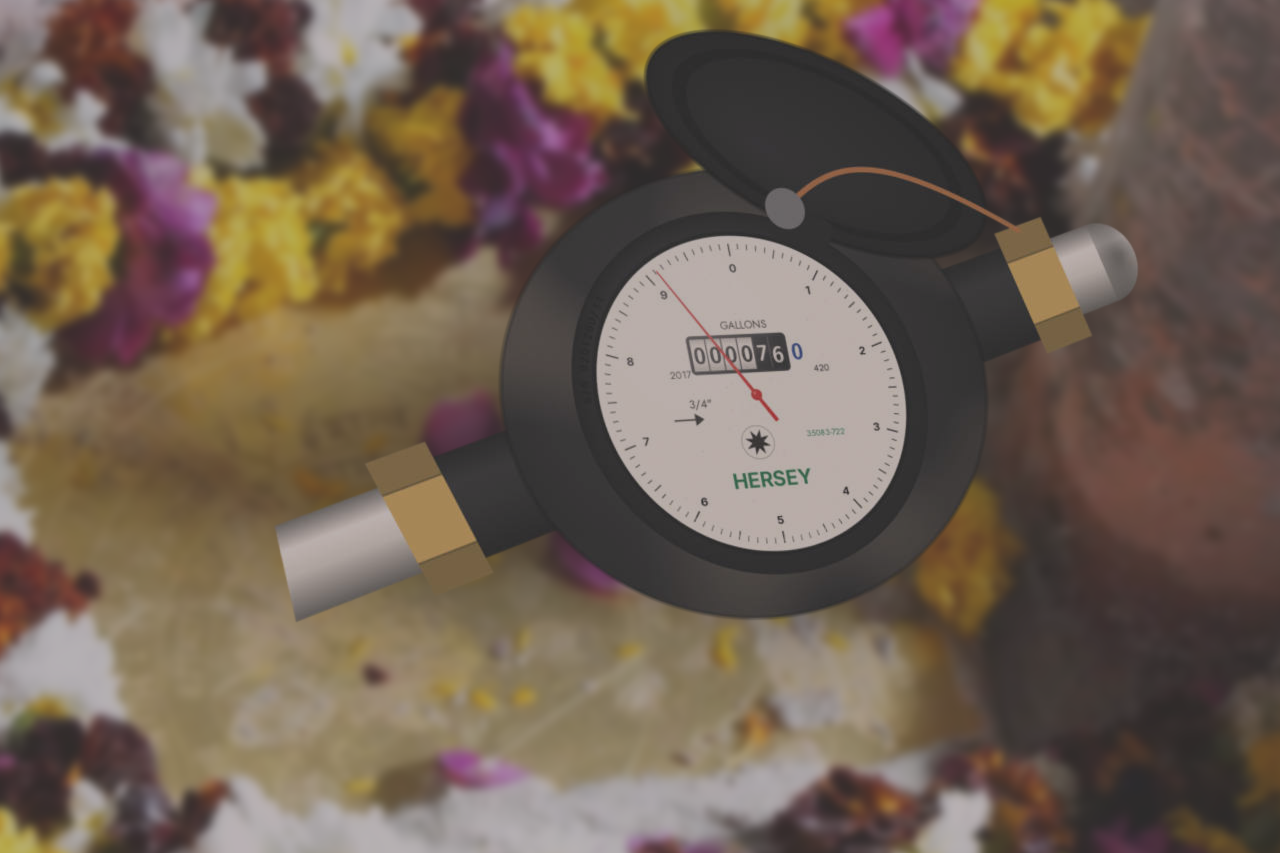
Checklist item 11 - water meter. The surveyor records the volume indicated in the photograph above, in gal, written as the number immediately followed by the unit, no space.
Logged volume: 759.1gal
